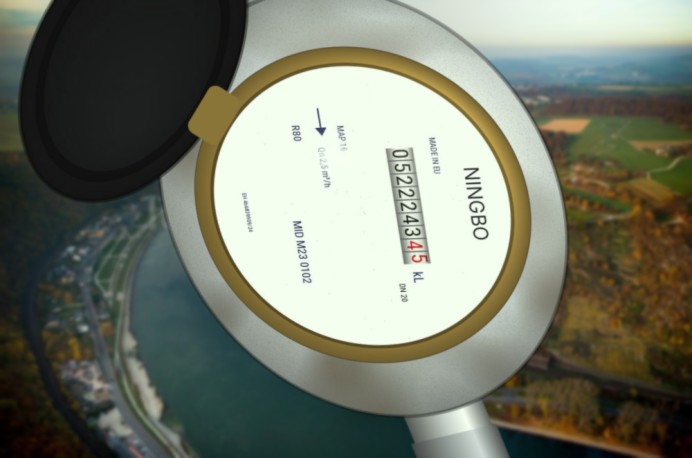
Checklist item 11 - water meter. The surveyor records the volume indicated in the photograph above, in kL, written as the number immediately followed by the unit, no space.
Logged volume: 522243.45kL
